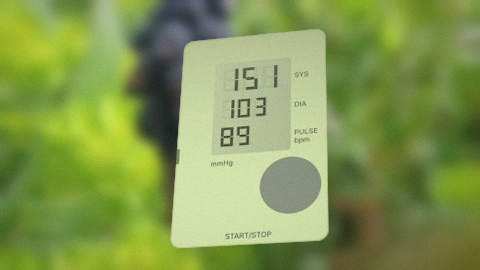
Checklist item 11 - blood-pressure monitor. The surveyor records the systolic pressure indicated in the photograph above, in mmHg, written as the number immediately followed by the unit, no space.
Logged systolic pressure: 151mmHg
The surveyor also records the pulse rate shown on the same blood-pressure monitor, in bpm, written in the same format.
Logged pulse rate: 89bpm
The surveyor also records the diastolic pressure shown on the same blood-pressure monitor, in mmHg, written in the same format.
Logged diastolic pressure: 103mmHg
